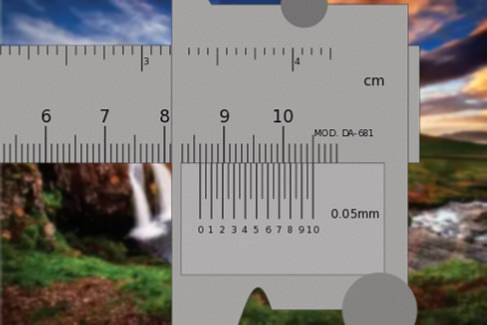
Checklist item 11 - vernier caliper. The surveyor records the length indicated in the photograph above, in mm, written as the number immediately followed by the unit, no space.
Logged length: 86.0mm
